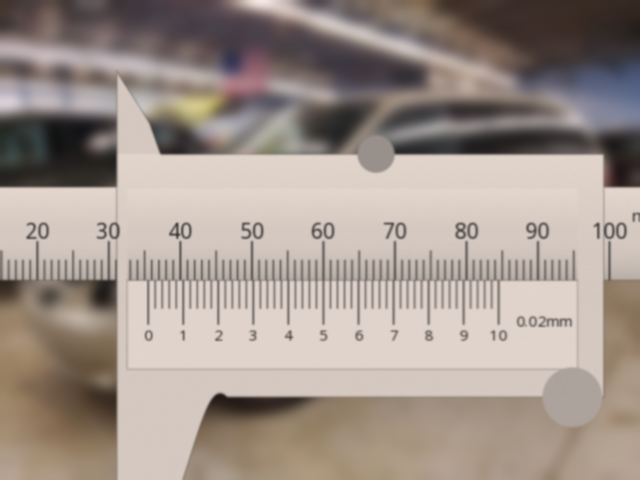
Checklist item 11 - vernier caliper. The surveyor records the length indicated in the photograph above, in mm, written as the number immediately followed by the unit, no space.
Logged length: 35.5mm
